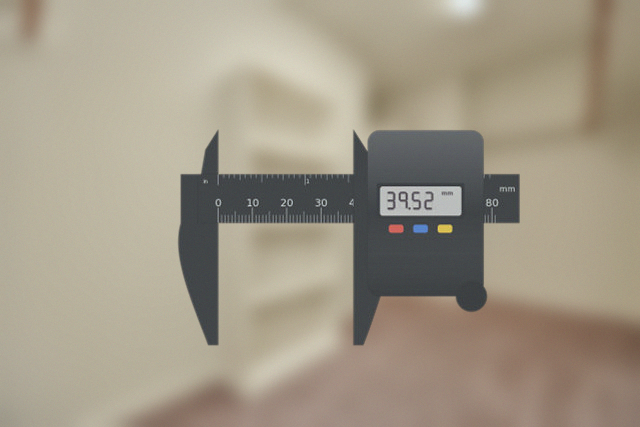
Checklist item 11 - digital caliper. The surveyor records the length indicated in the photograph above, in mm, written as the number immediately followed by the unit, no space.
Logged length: 39.52mm
